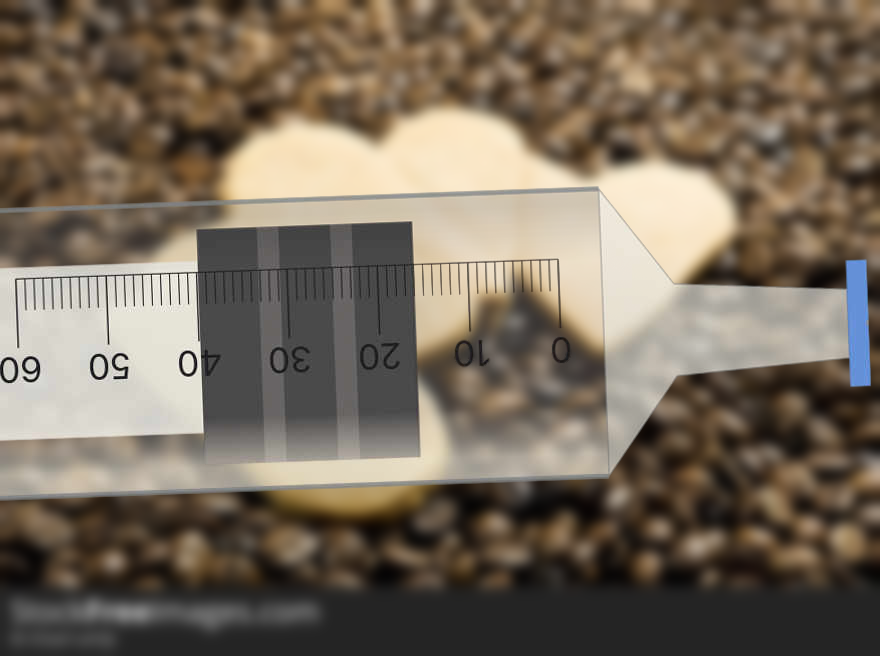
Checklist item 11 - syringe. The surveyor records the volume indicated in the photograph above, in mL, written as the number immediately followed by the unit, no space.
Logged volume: 16mL
